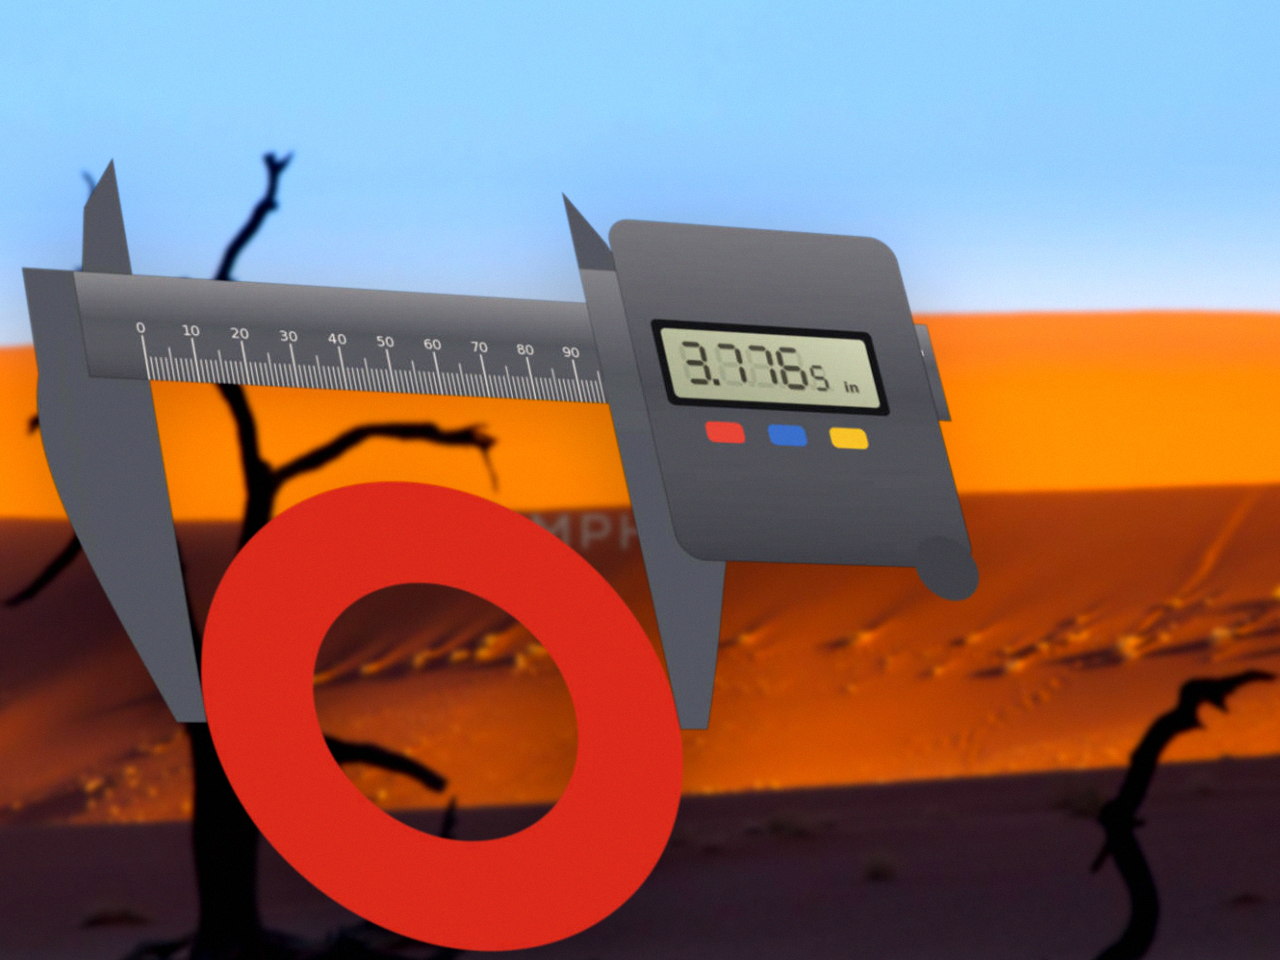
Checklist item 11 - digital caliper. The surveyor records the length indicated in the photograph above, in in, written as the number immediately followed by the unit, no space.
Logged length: 3.7765in
